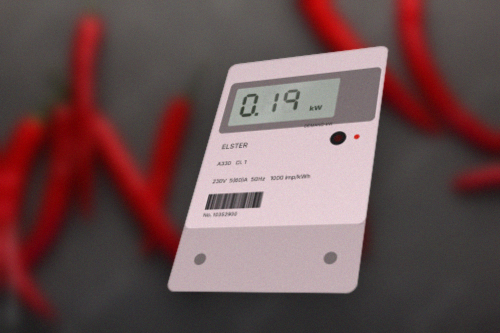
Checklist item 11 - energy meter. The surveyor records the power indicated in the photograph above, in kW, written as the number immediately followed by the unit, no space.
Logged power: 0.19kW
